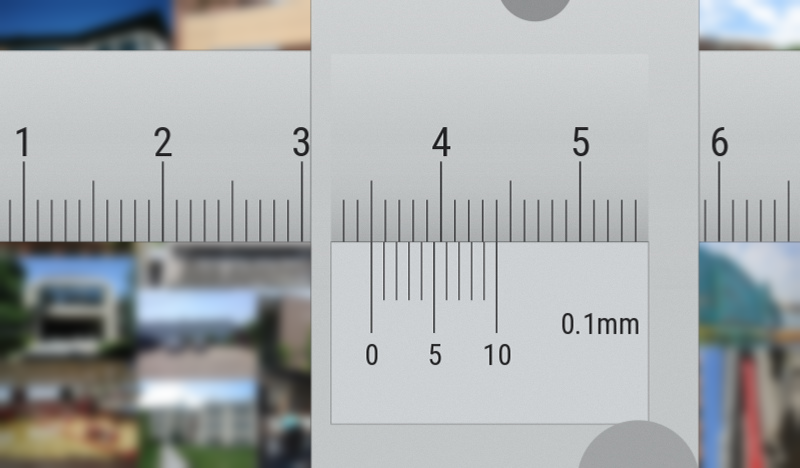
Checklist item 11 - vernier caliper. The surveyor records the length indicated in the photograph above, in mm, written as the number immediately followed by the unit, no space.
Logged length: 35.0mm
